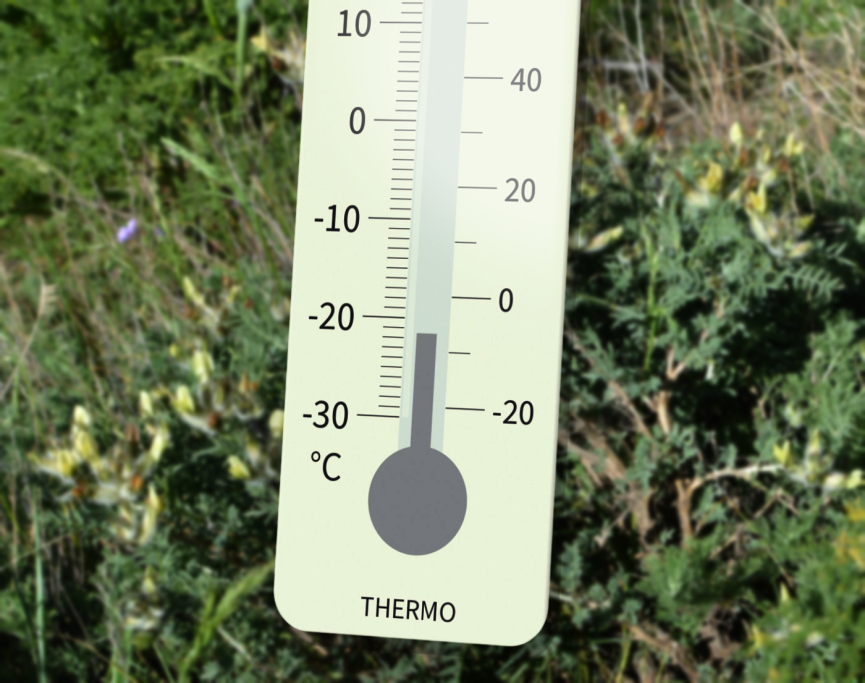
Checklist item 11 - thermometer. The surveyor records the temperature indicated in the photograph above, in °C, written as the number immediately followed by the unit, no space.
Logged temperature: -21.5°C
